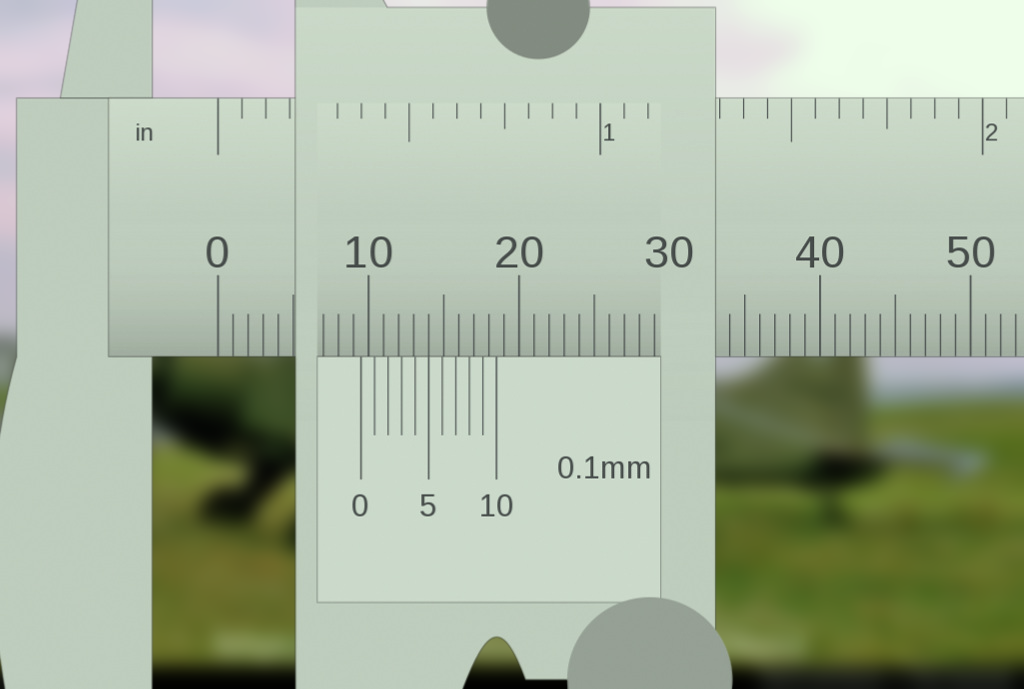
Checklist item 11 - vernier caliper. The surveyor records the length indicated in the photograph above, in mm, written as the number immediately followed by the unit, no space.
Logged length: 9.5mm
